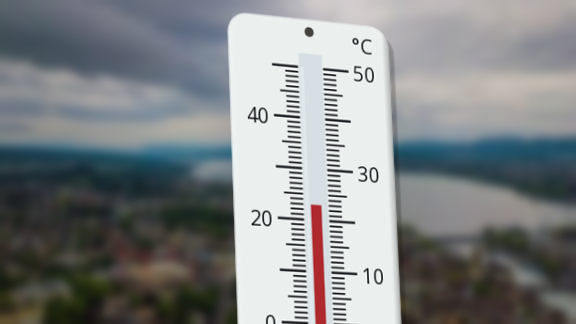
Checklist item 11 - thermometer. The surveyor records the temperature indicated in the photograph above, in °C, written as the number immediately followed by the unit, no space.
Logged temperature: 23°C
